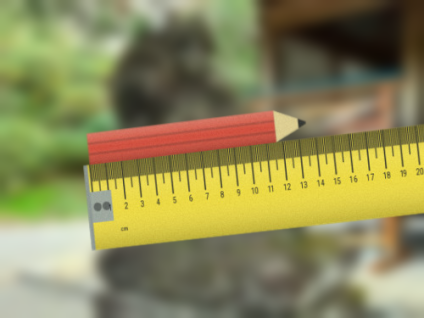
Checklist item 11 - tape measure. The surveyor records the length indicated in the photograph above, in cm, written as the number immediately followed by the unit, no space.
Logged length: 13.5cm
